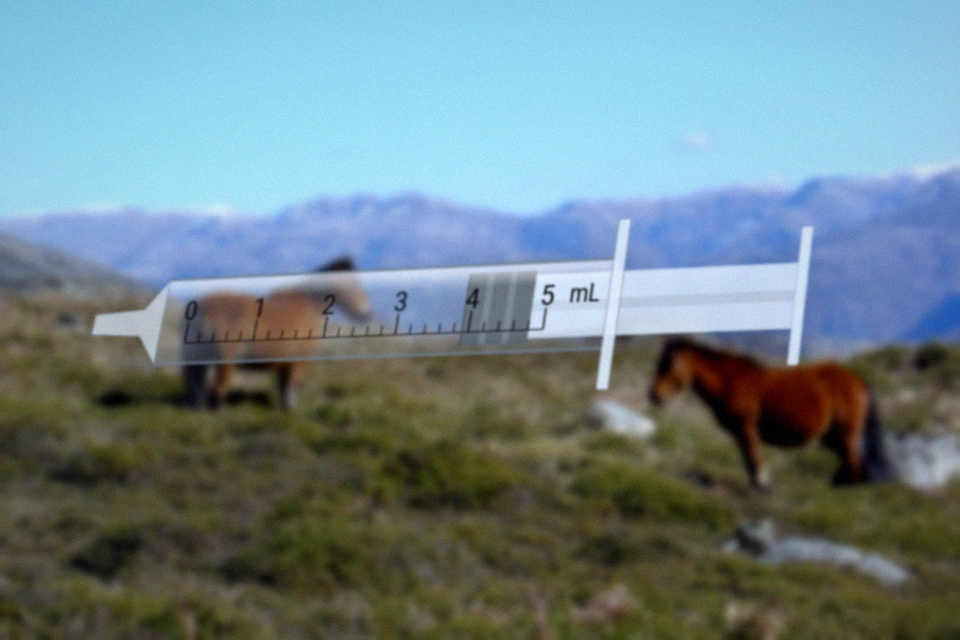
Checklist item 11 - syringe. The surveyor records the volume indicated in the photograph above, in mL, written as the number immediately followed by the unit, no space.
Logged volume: 3.9mL
